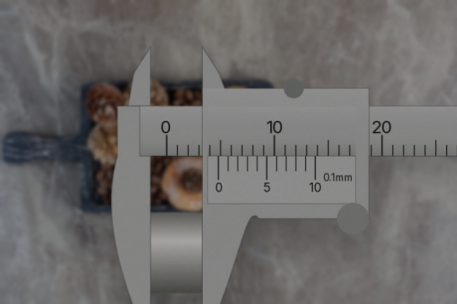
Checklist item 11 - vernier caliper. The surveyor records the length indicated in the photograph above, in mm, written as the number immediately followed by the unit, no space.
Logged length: 4.8mm
